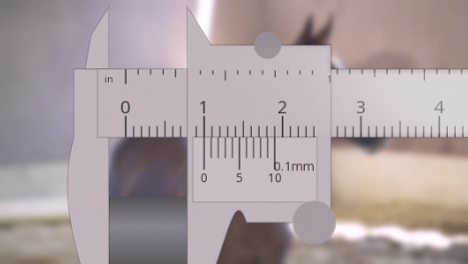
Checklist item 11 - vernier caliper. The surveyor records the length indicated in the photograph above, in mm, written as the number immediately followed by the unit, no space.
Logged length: 10.0mm
